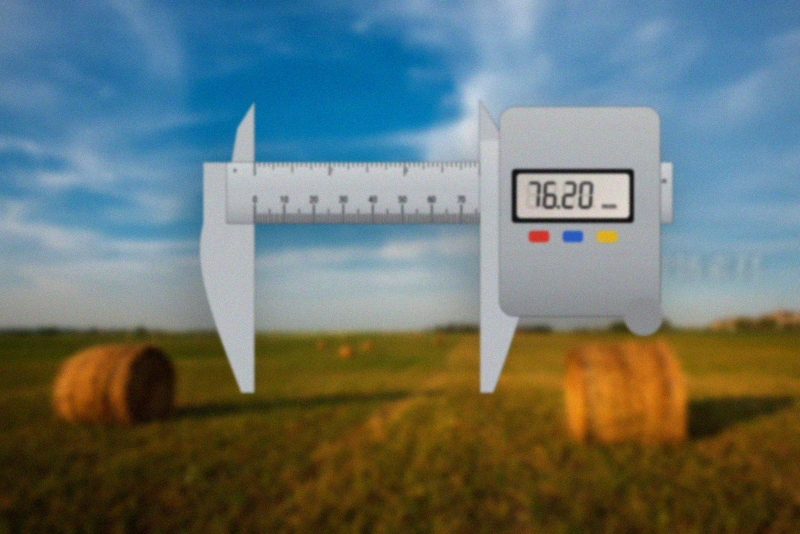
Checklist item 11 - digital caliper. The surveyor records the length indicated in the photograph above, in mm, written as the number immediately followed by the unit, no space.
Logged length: 76.20mm
